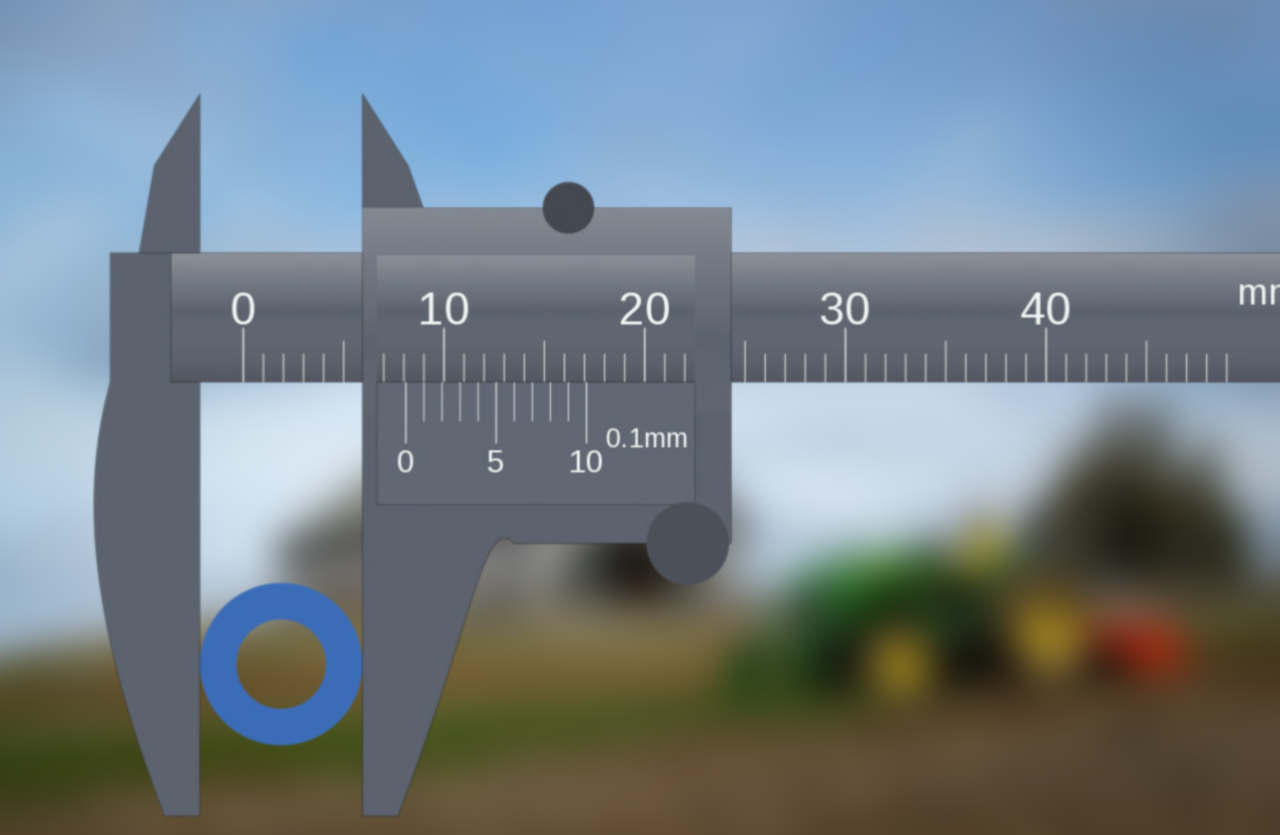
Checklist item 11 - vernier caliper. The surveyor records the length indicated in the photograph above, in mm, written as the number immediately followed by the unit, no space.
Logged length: 8.1mm
